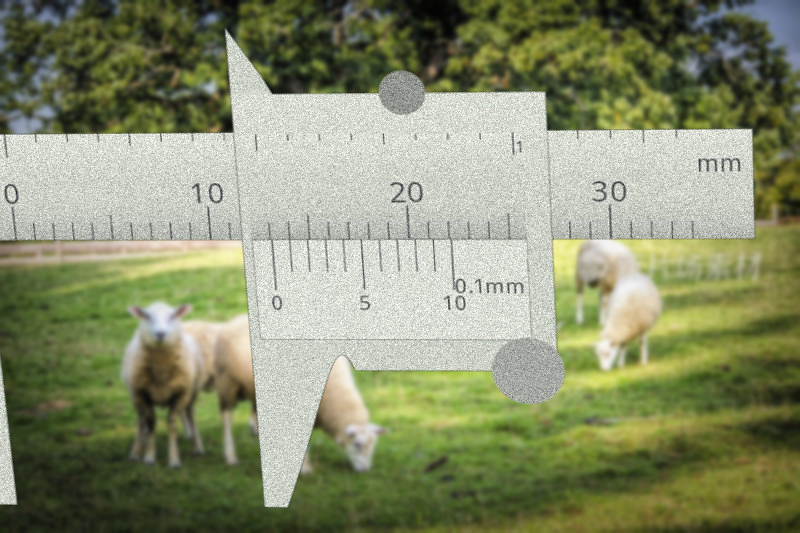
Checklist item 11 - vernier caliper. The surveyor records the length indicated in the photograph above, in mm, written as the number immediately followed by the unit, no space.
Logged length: 13.1mm
